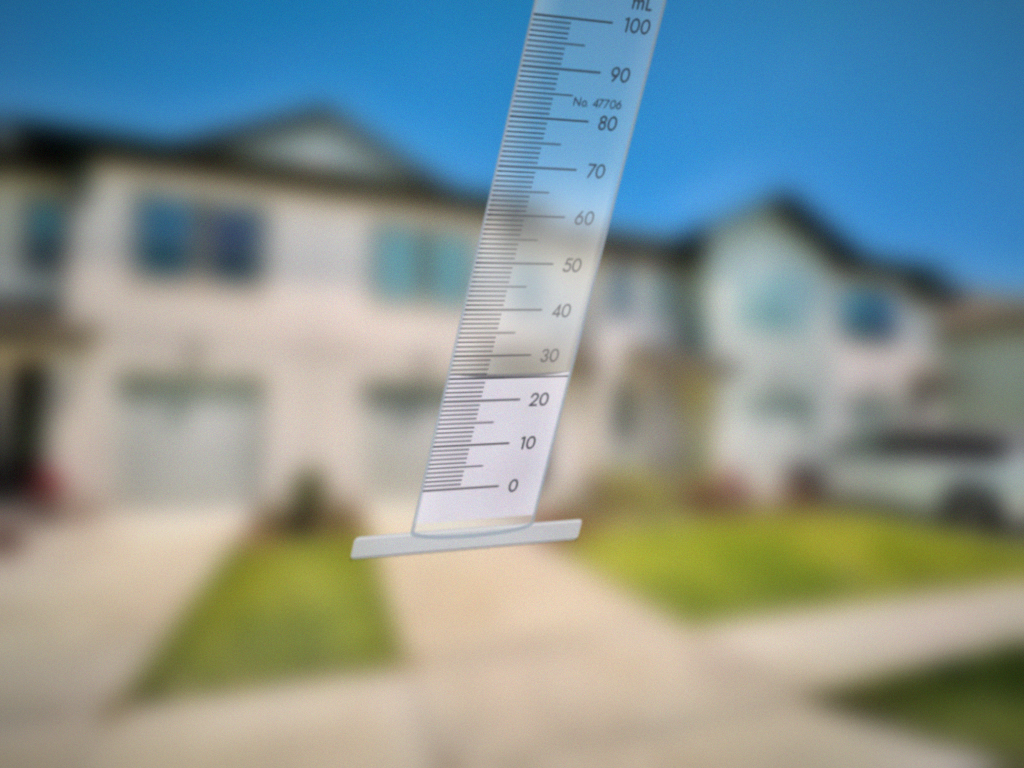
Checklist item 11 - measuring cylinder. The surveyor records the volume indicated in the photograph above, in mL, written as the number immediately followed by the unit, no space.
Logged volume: 25mL
